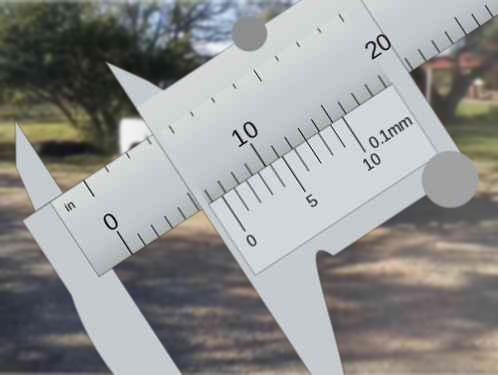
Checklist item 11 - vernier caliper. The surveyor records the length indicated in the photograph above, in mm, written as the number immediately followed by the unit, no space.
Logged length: 6.7mm
